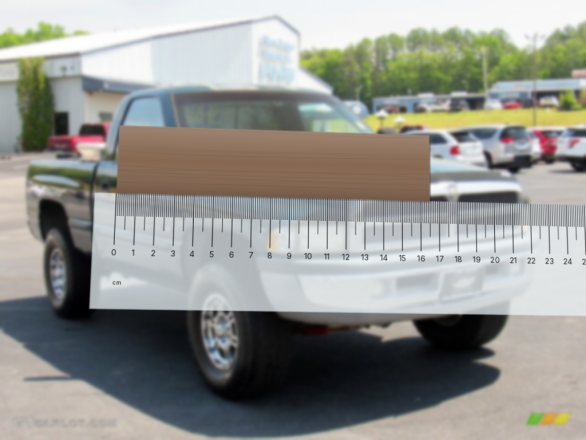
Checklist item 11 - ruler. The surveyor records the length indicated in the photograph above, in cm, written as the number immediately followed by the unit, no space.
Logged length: 16.5cm
